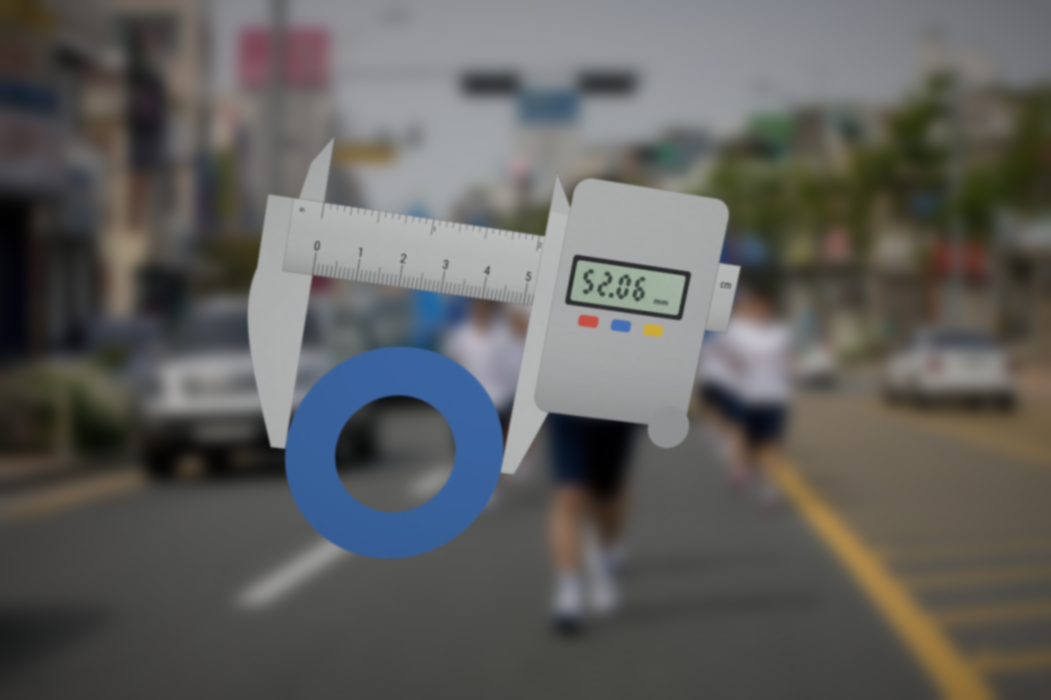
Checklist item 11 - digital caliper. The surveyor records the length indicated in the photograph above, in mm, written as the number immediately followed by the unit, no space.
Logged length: 52.06mm
